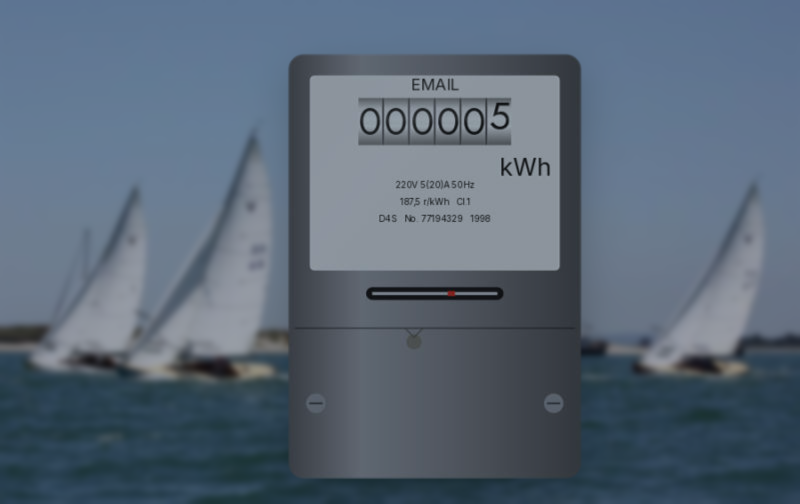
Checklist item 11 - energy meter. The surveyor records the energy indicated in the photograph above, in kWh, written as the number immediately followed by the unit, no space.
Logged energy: 5kWh
